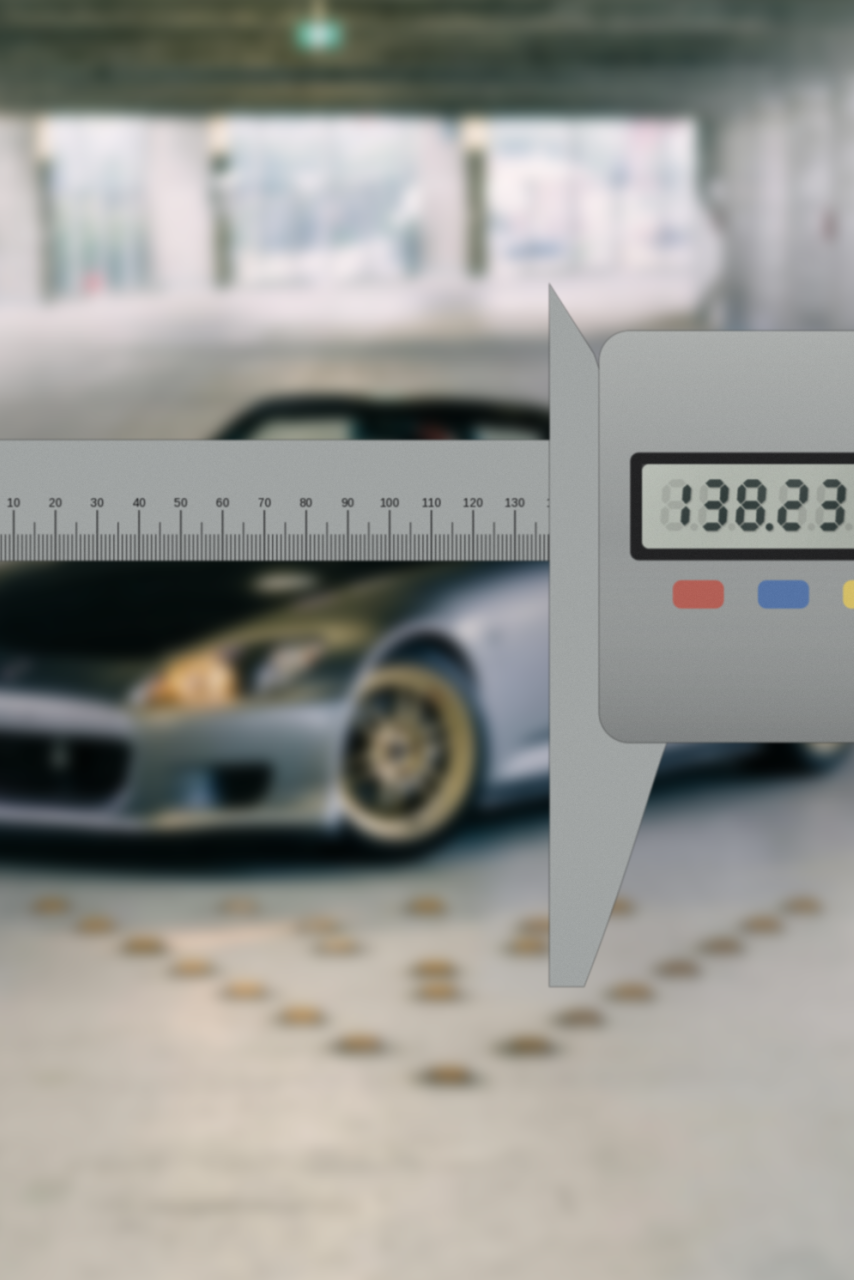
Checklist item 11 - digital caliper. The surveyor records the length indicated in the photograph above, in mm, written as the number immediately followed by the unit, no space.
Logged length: 138.23mm
